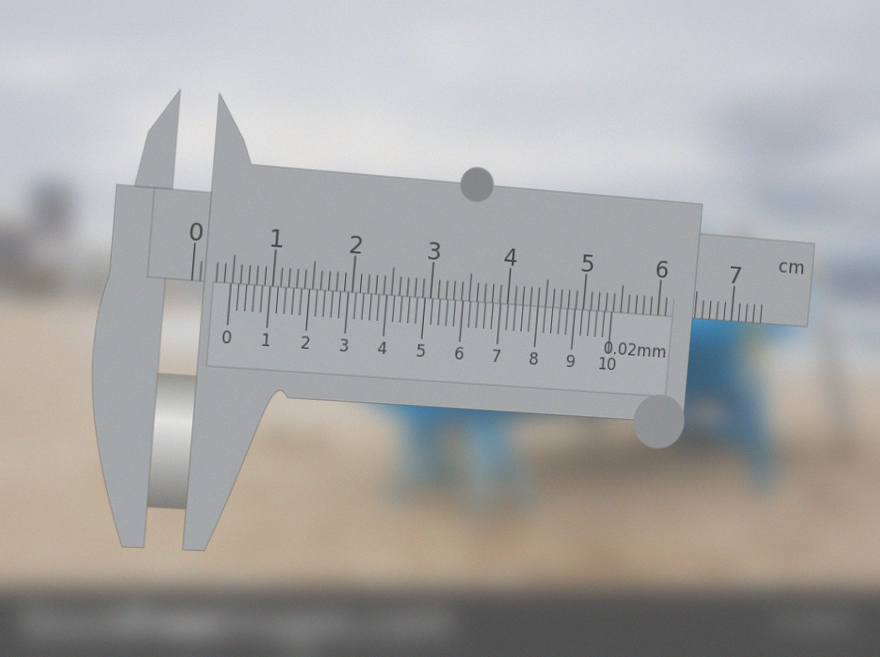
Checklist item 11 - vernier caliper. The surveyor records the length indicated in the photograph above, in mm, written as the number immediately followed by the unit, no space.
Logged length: 4.8mm
